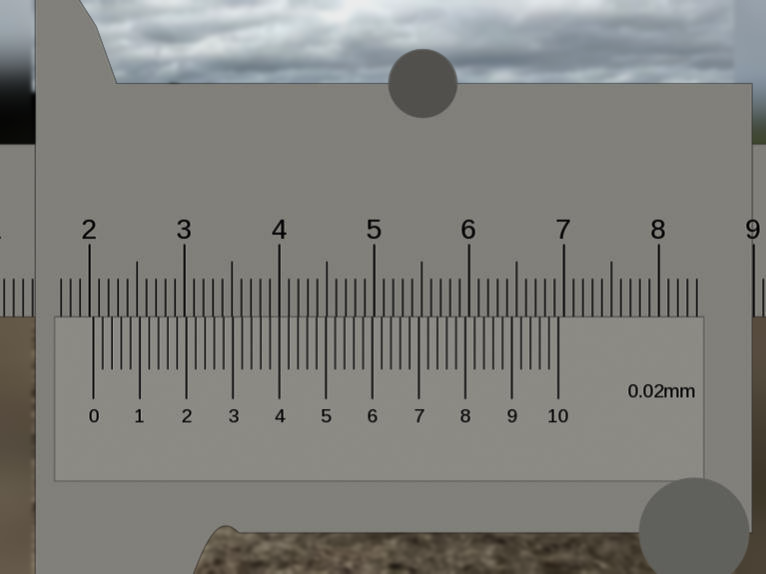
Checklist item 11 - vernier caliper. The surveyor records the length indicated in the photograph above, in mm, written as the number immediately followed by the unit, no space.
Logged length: 20.4mm
